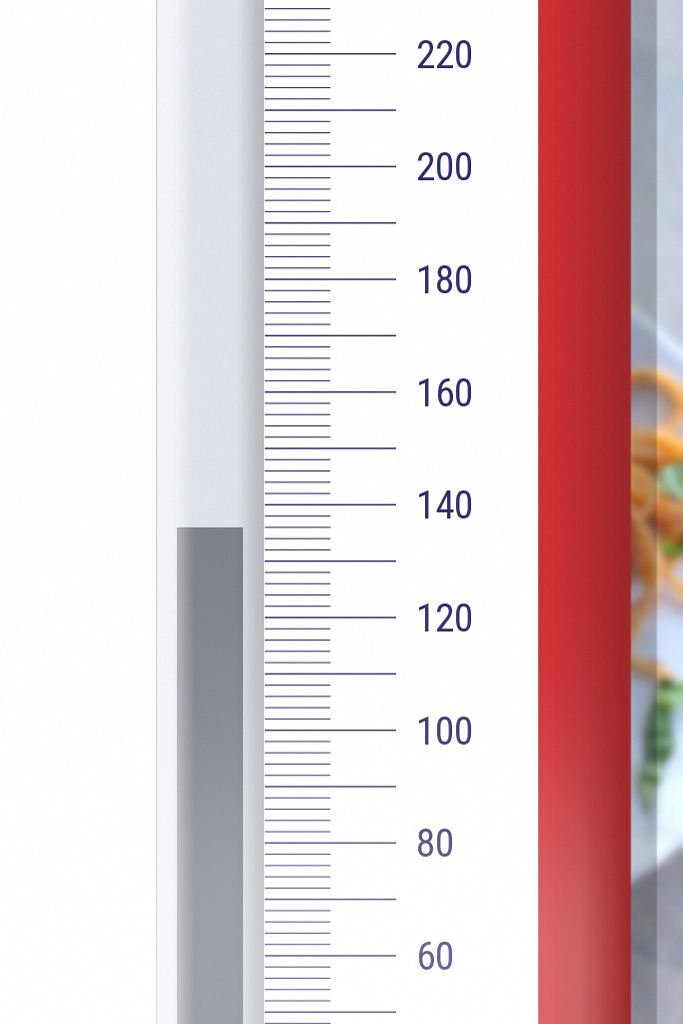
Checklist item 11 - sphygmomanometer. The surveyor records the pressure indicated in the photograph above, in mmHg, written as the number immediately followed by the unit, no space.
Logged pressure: 136mmHg
